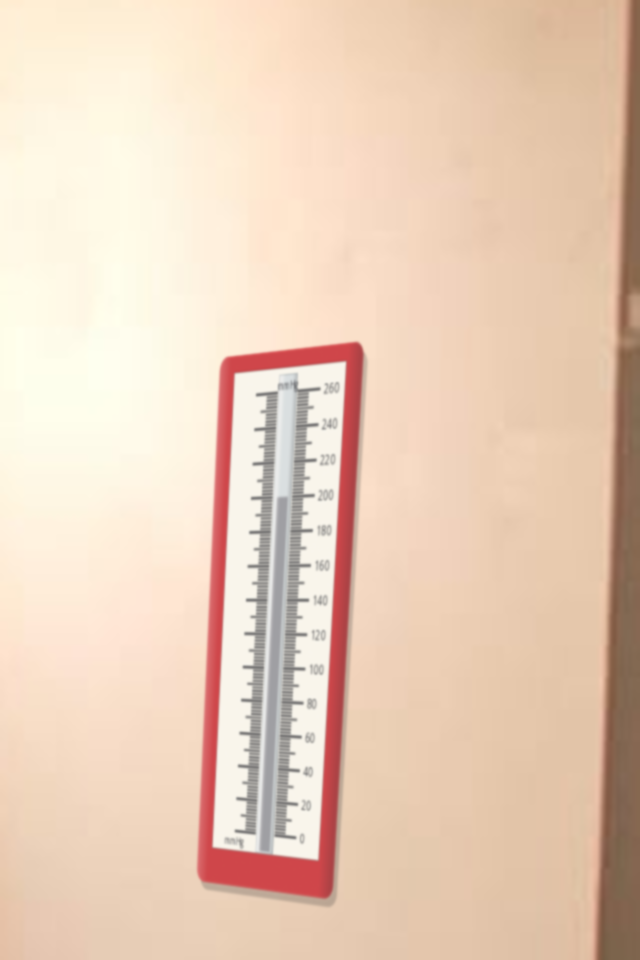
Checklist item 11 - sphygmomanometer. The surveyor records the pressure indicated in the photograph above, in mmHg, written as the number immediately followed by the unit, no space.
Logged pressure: 200mmHg
